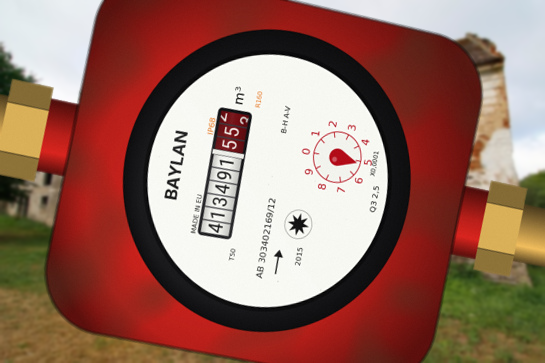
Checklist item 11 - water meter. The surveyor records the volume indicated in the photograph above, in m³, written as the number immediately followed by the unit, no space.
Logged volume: 413491.5525m³
